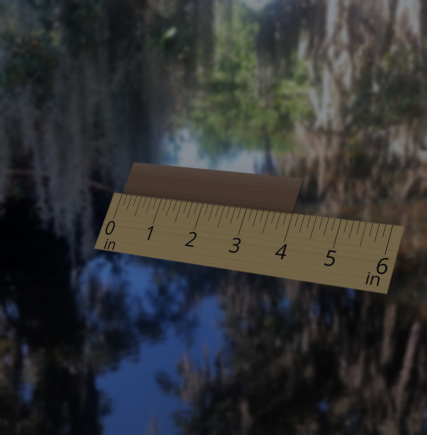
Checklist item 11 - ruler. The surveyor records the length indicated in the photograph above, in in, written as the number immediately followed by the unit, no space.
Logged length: 4in
